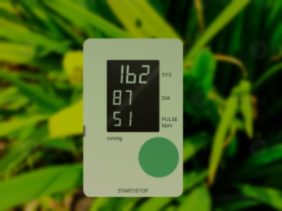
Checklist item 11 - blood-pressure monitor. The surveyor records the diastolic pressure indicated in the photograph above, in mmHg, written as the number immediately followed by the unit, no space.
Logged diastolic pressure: 87mmHg
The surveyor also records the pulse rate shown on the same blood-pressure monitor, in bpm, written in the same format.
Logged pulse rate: 51bpm
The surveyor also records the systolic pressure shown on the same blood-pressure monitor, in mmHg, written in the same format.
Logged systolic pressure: 162mmHg
